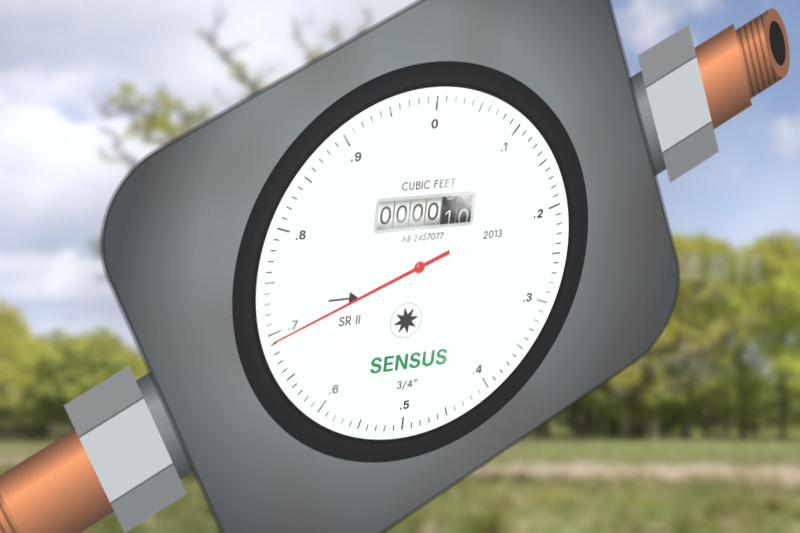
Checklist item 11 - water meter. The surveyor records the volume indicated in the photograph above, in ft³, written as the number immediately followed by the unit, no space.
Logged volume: 9.69ft³
